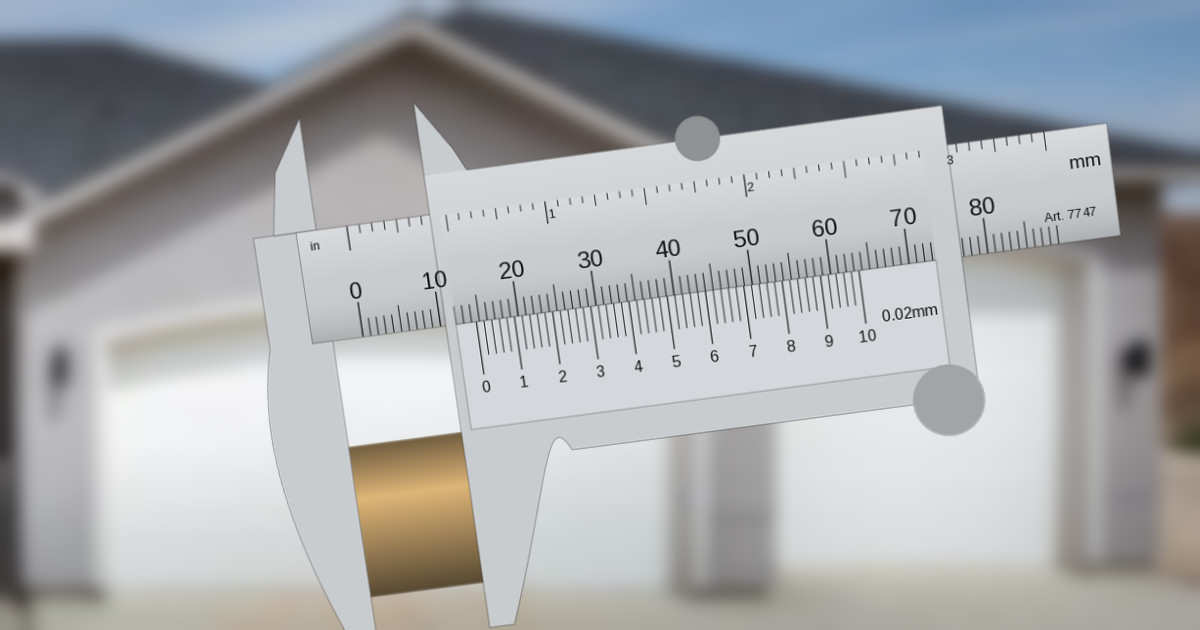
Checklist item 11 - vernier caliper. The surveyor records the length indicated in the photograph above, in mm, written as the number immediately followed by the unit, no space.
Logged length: 14.6mm
